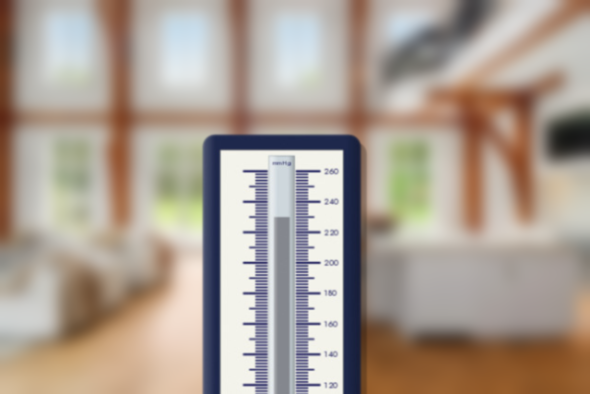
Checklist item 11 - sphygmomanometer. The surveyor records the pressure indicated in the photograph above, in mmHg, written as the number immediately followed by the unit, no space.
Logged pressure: 230mmHg
